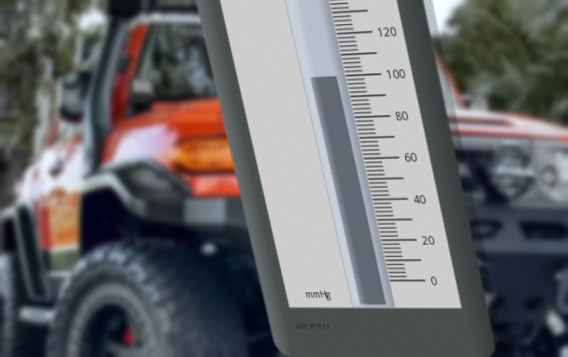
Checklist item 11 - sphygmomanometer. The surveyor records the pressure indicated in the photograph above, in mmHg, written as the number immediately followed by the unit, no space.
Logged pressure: 100mmHg
